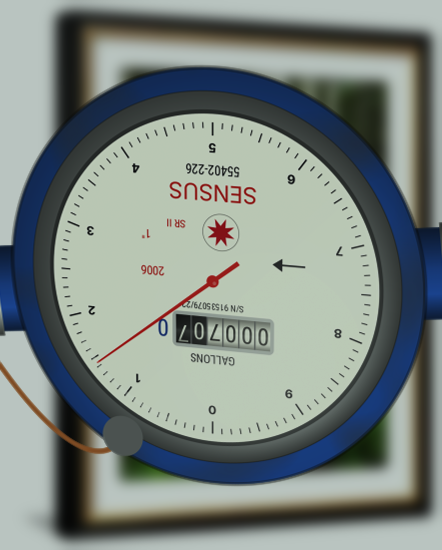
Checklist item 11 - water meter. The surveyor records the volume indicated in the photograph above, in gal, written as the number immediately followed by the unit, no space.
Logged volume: 7071.4gal
